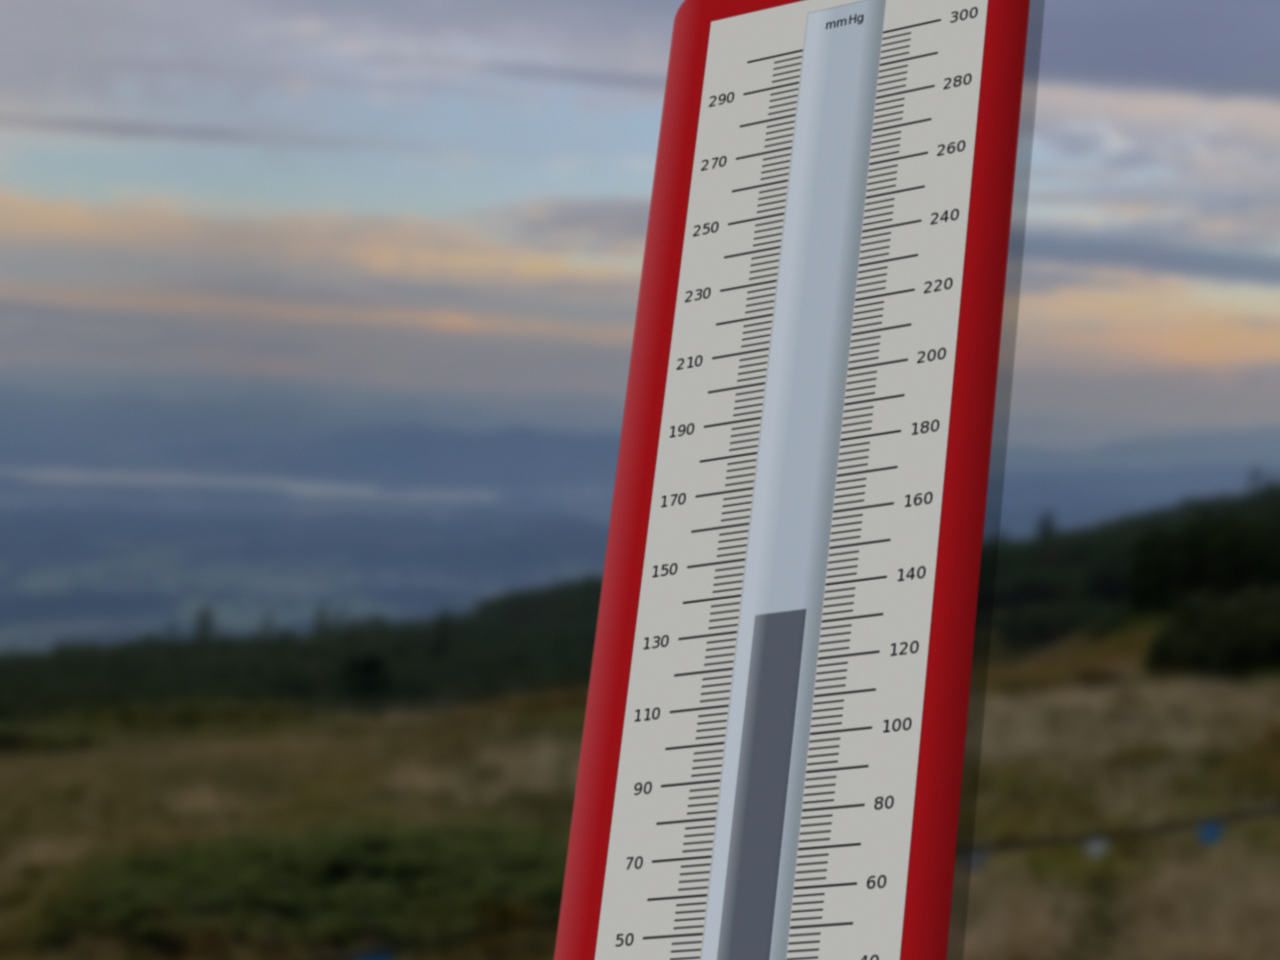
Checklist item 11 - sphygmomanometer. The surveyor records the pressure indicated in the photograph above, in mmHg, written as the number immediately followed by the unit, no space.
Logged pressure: 134mmHg
